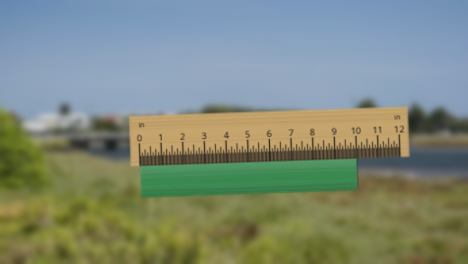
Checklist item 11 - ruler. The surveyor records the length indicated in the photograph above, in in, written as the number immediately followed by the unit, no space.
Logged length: 10in
